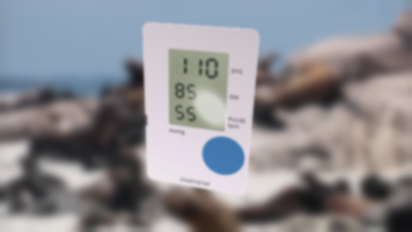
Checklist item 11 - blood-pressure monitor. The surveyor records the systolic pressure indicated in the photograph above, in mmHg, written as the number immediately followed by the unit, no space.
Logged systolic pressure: 110mmHg
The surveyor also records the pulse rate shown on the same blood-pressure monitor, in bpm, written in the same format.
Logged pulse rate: 55bpm
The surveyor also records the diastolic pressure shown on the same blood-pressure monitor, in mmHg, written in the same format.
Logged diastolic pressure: 85mmHg
